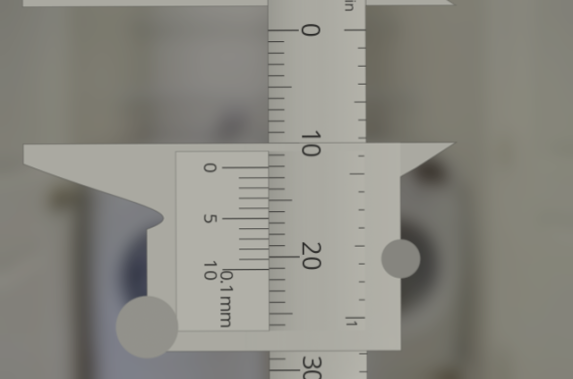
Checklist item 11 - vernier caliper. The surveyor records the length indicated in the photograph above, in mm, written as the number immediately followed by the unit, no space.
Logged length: 12.1mm
